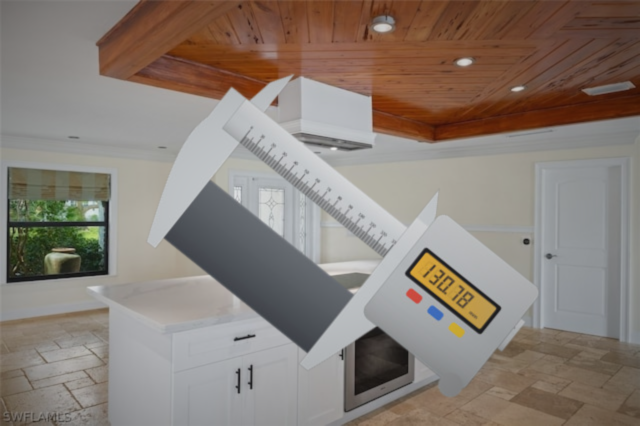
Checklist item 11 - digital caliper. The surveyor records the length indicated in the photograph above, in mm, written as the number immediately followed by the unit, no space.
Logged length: 130.78mm
